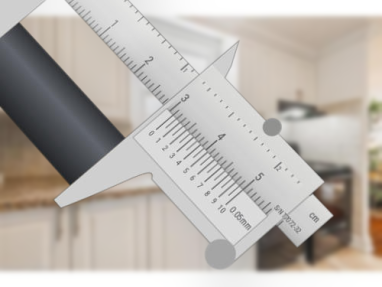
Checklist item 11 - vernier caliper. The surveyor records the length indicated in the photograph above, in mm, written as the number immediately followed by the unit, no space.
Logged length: 31.0mm
